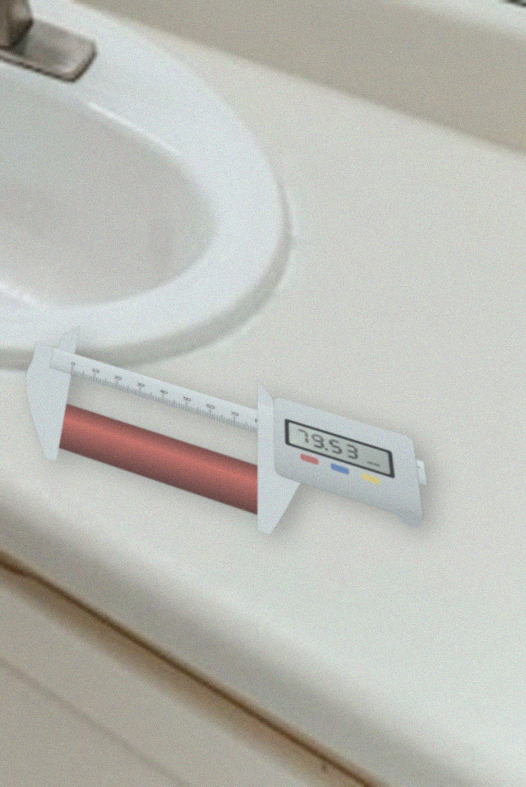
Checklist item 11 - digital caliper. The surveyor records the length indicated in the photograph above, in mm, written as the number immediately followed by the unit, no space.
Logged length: 79.53mm
